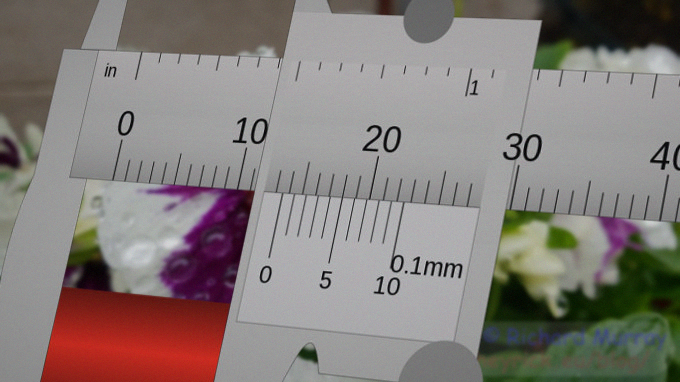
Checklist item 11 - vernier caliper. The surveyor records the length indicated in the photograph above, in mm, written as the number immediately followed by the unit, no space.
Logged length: 13.5mm
